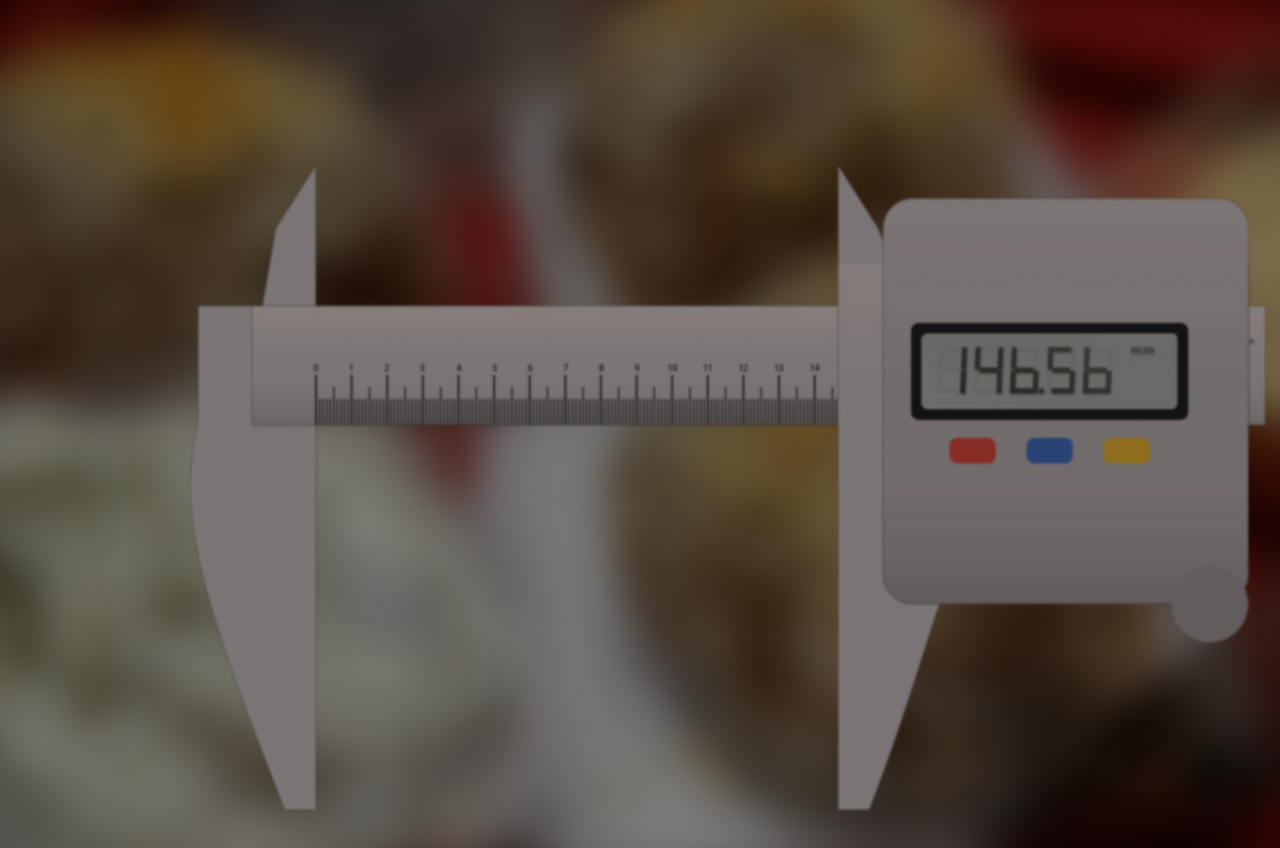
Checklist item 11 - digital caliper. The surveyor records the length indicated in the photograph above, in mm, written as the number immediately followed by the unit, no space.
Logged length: 146.56mm
